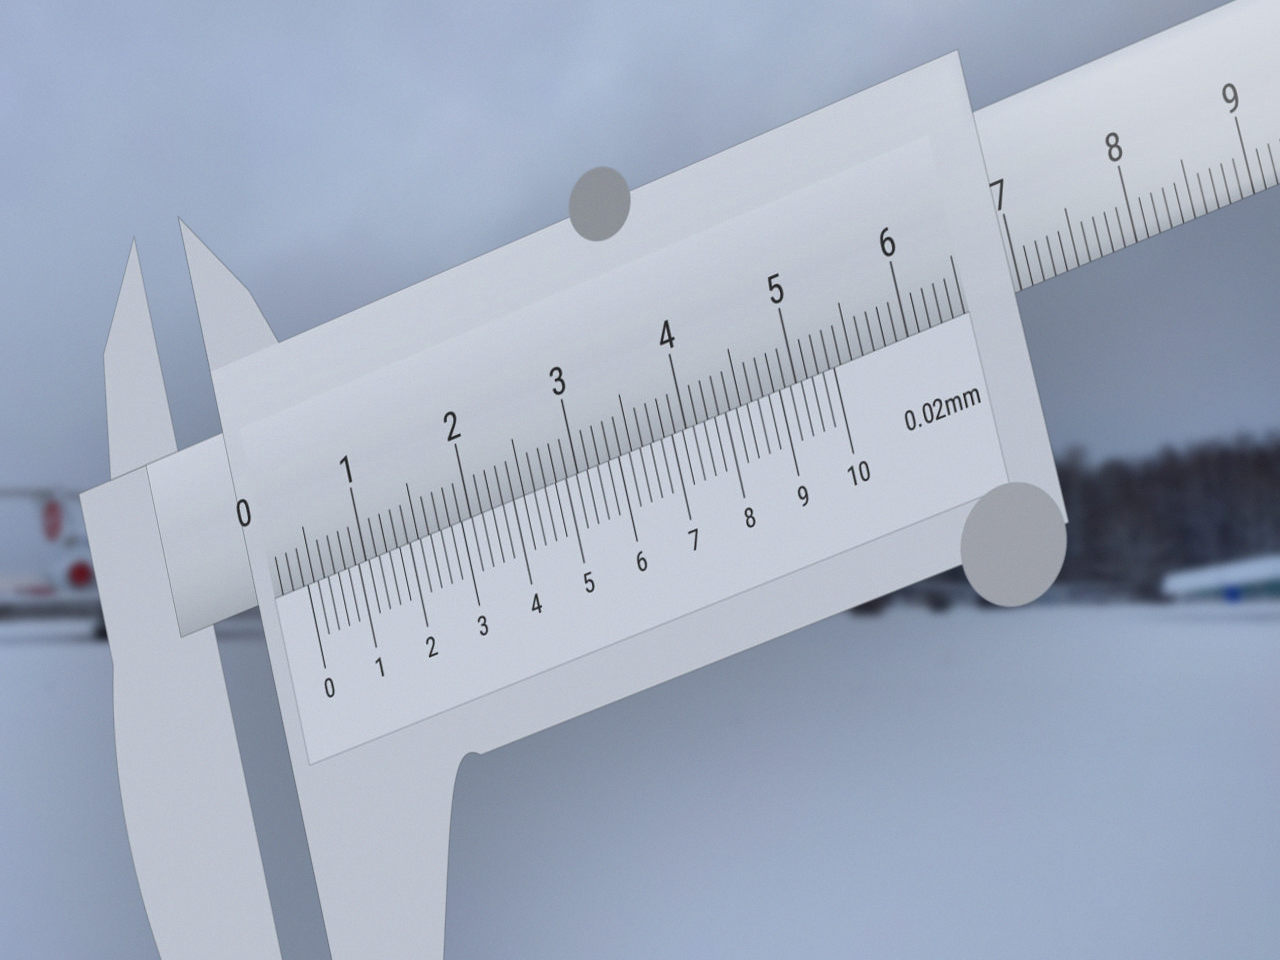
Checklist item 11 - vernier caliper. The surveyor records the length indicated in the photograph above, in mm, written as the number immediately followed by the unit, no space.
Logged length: 4.4mm
